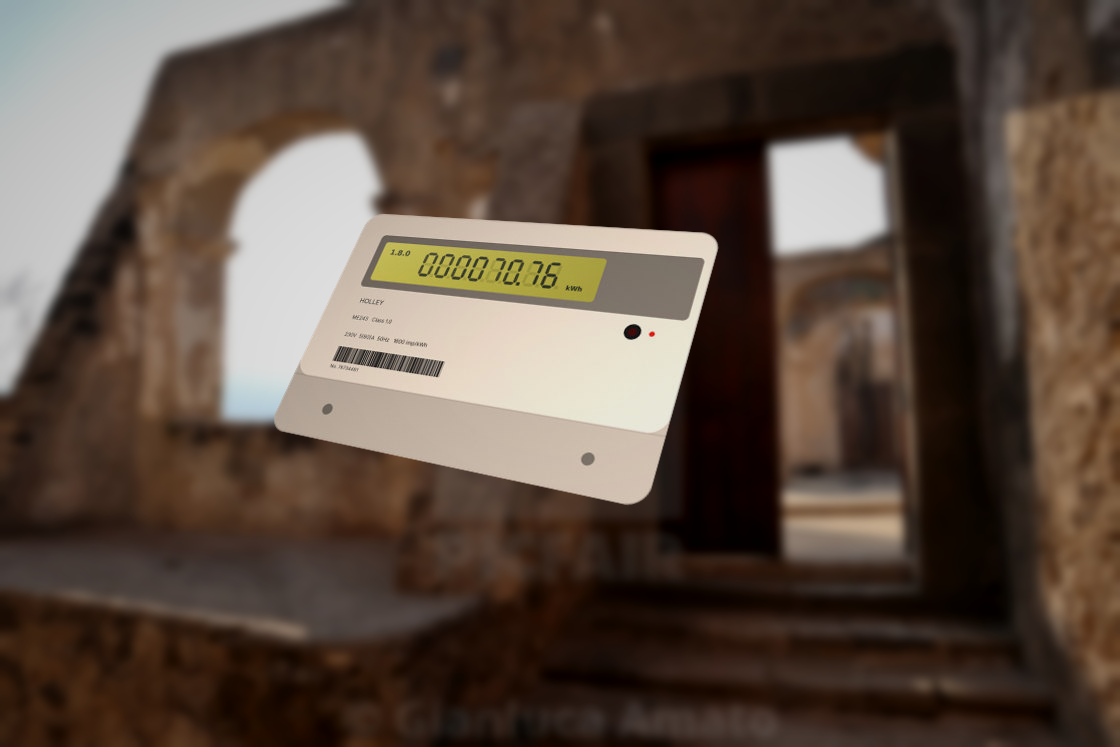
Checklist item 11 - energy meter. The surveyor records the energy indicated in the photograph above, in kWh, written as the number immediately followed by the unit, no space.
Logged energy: 70.76kWh
